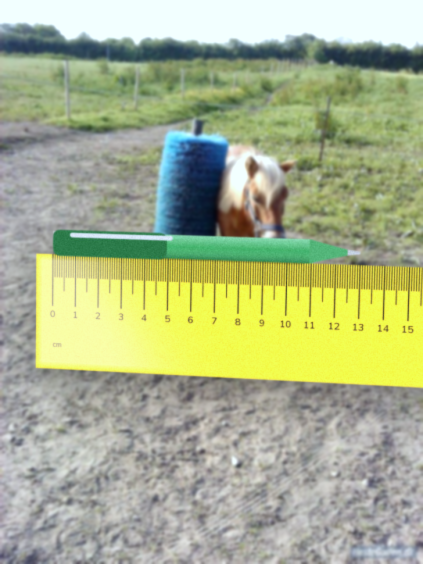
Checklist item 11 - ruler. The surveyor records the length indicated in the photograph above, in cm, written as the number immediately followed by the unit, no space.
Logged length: 13cm
